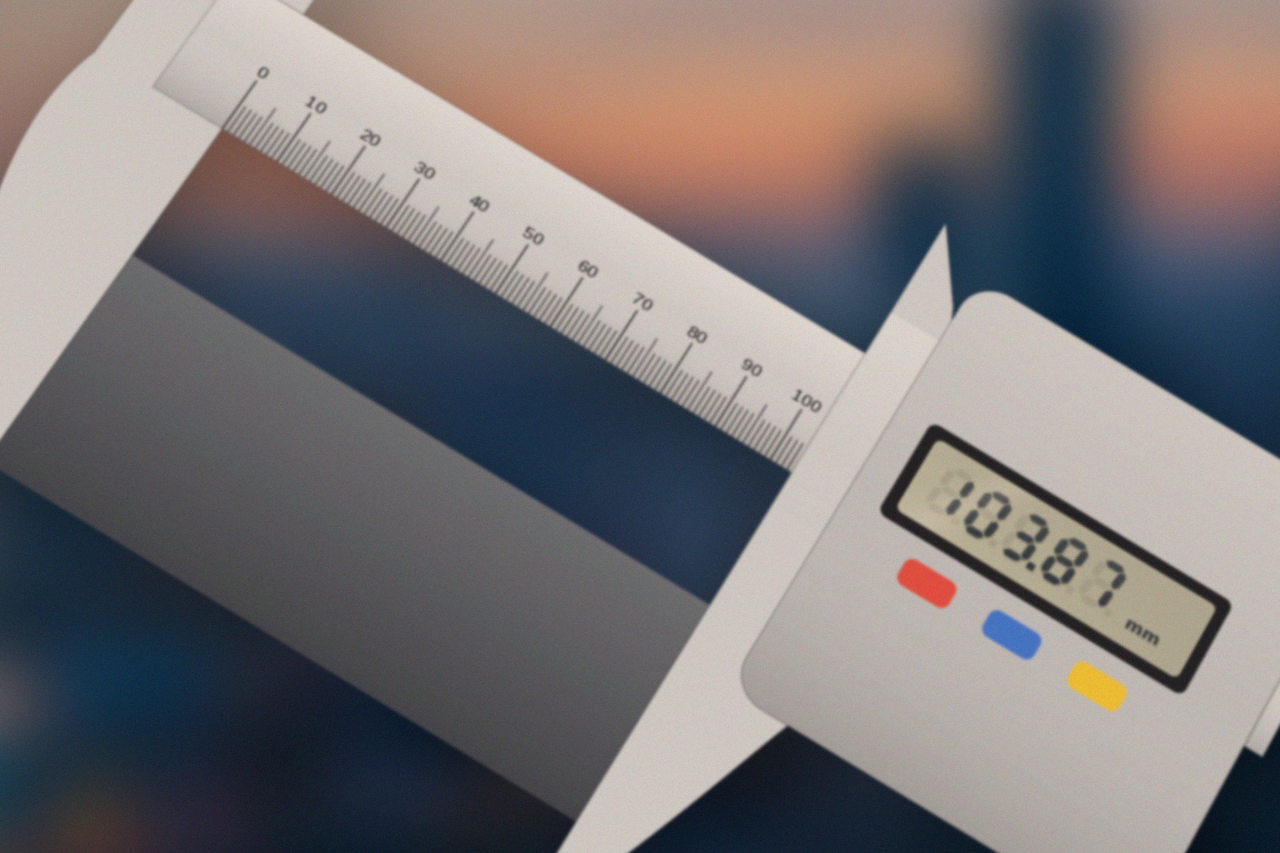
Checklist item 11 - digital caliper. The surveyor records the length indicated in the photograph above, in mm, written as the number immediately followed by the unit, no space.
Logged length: 103.87mm
